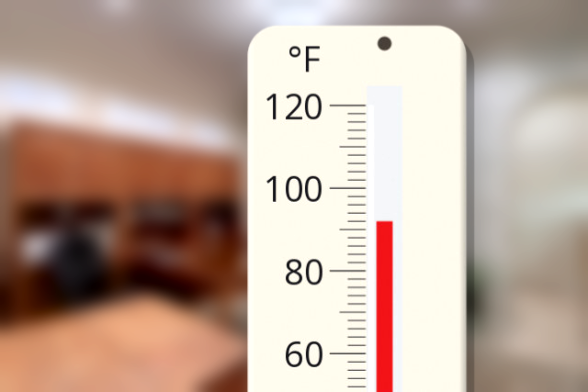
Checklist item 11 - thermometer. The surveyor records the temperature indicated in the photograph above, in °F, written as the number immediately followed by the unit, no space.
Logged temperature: 92°F
